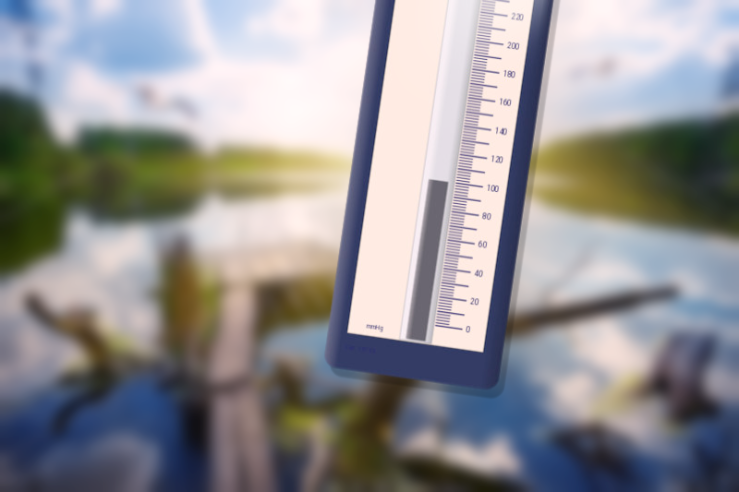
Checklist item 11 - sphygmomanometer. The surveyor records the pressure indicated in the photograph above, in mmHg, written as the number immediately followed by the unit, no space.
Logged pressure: 100mmHg
